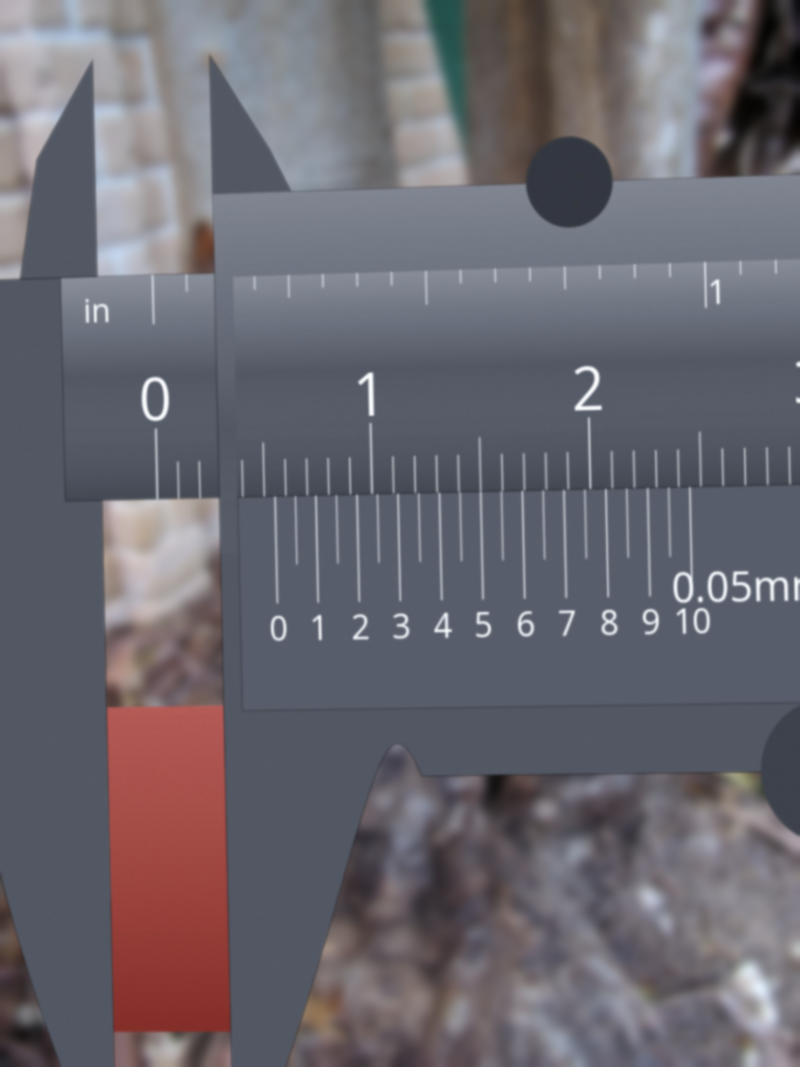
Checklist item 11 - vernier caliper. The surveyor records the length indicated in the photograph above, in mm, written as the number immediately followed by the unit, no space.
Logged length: 5.5mm
